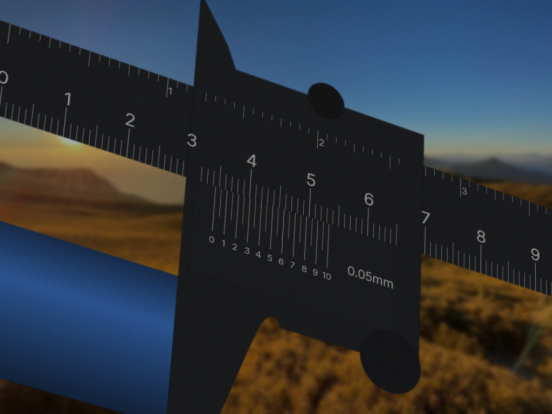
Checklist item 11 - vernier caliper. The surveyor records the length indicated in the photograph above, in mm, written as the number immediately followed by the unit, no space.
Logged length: 34.4mm
